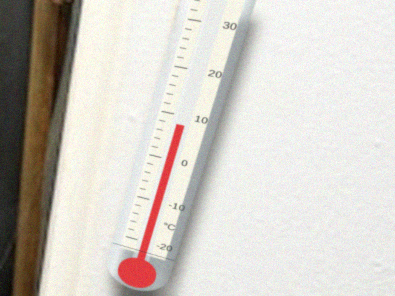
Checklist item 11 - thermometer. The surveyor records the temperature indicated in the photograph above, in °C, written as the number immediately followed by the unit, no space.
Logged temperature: 8°C
